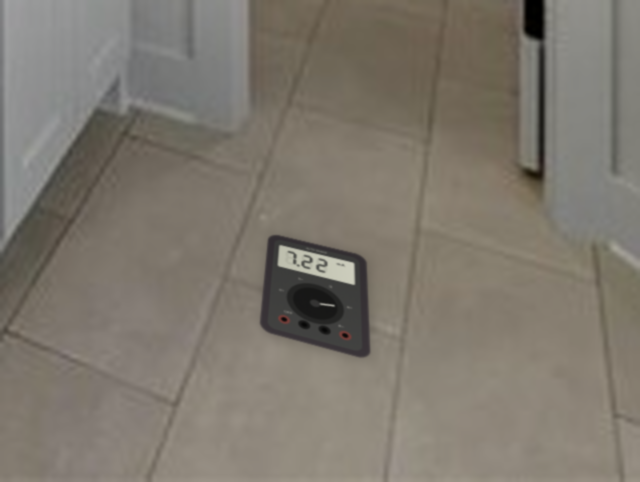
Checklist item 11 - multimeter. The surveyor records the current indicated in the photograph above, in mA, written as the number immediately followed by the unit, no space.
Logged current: 7.22mA
